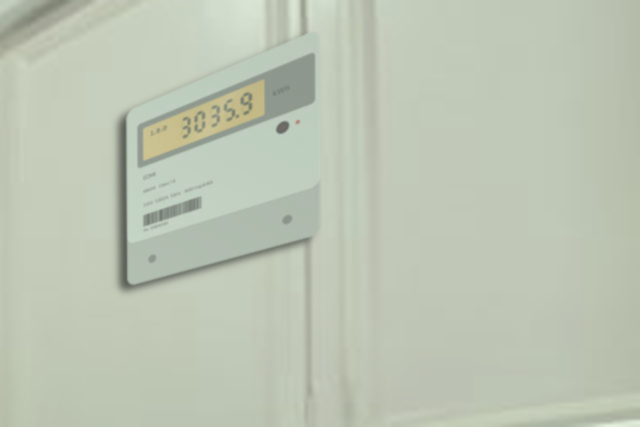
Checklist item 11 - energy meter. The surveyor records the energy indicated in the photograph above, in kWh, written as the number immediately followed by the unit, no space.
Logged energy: 3035.9kWh
